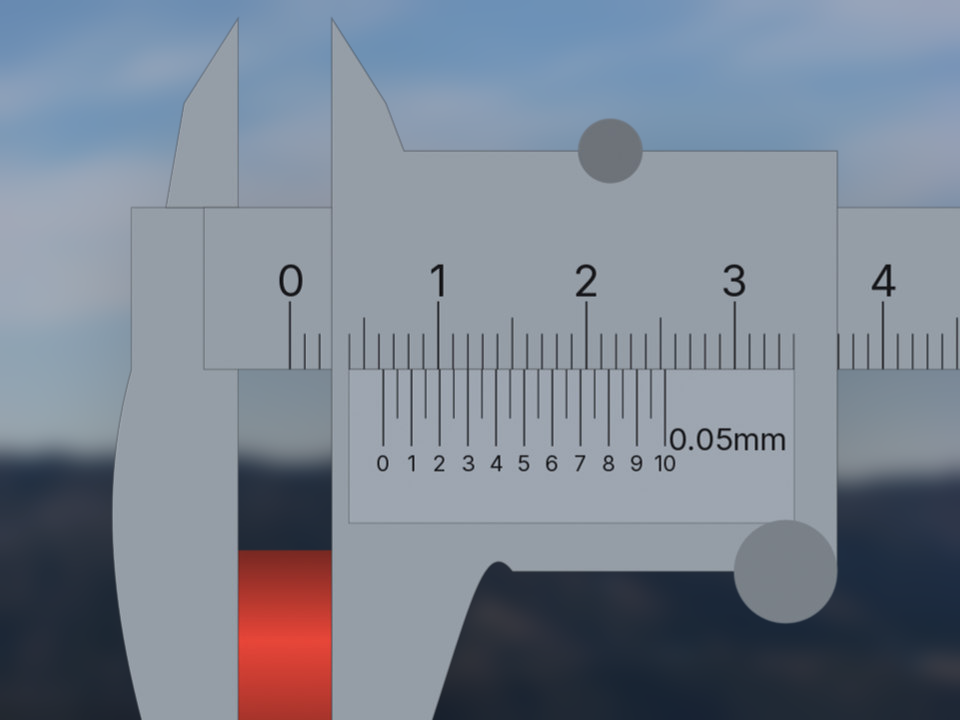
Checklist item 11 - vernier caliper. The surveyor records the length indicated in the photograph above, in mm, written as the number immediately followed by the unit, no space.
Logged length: 6.3mm
